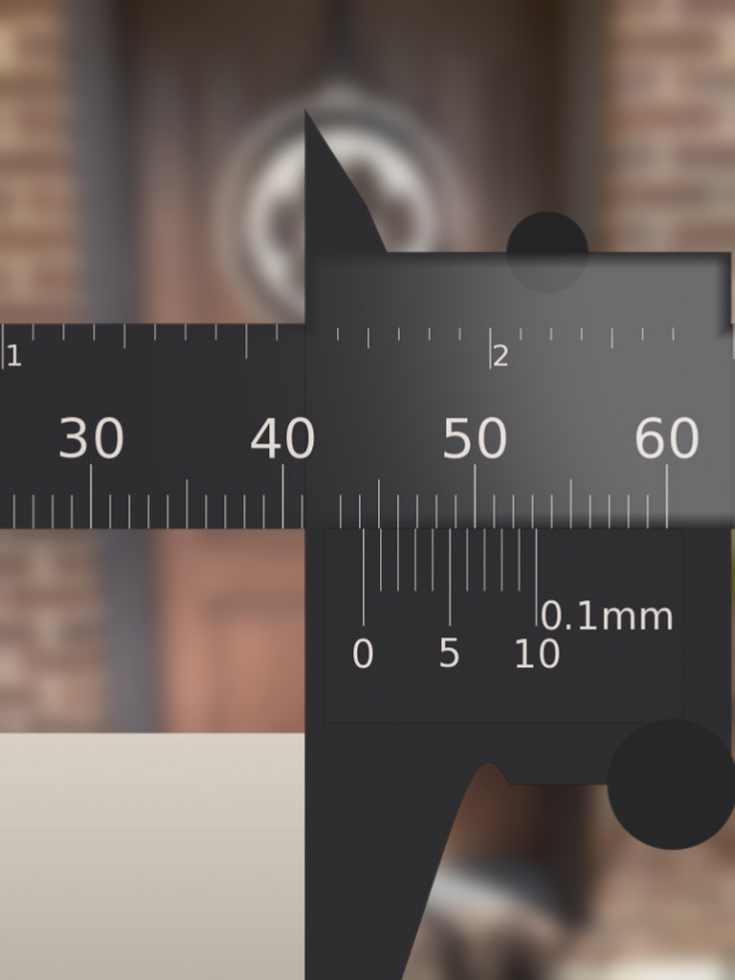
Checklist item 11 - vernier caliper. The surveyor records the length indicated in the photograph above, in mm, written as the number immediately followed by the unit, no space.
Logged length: 44.2mm
